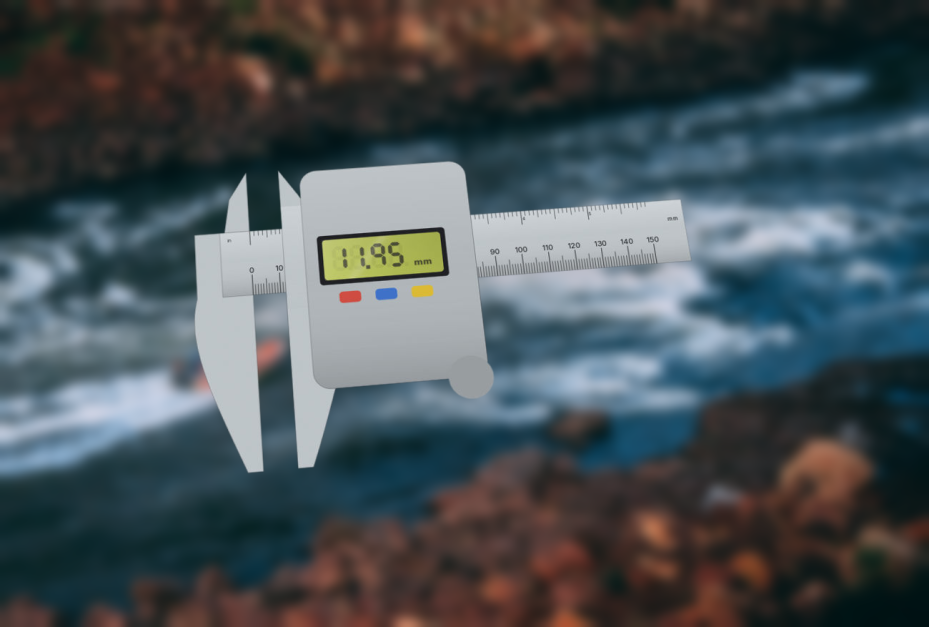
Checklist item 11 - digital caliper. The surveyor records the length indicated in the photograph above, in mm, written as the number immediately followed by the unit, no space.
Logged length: 11.95mm
